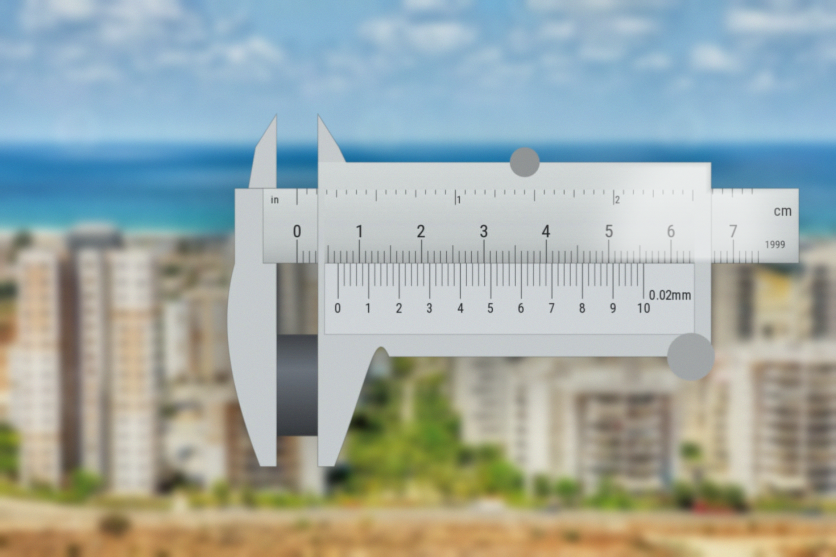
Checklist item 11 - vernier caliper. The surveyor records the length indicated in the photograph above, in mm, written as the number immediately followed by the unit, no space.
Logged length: 6.6mm
